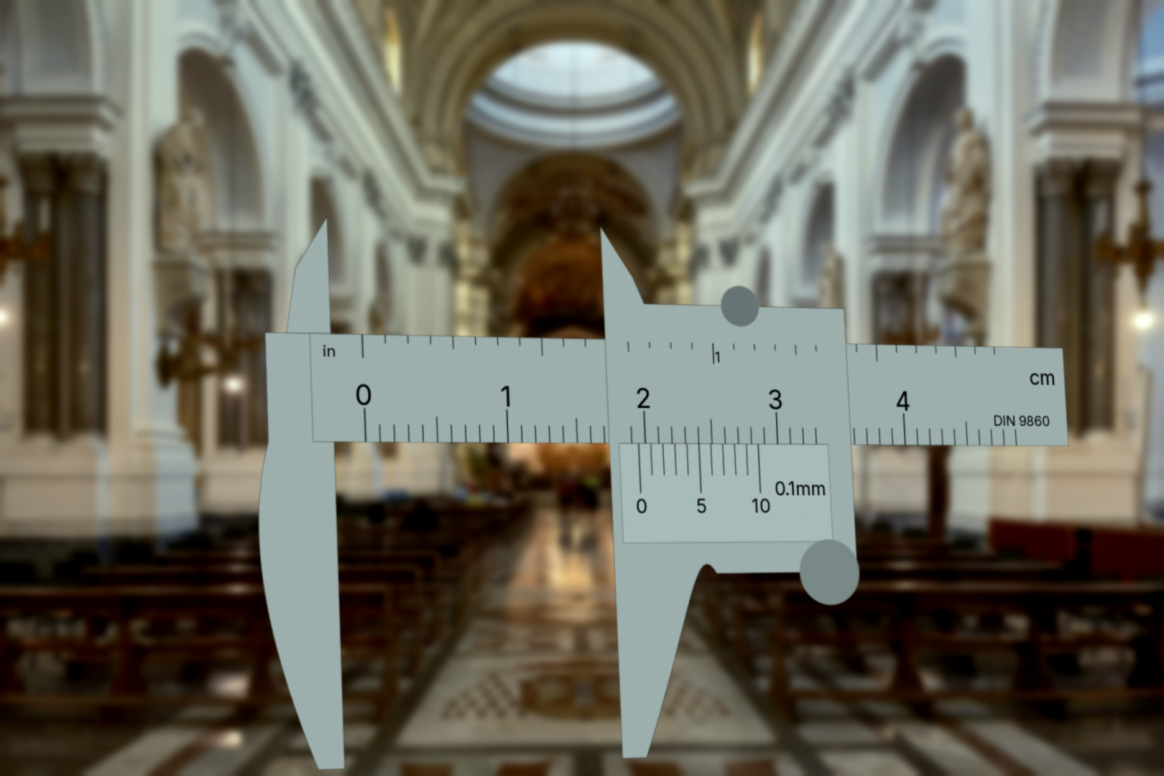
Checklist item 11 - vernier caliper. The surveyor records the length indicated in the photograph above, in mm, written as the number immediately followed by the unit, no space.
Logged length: 19.5mm
